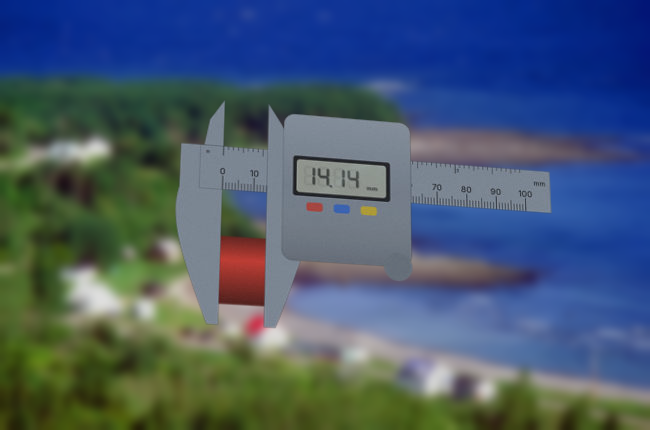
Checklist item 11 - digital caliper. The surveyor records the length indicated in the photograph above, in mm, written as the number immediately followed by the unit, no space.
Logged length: 14.14mm
